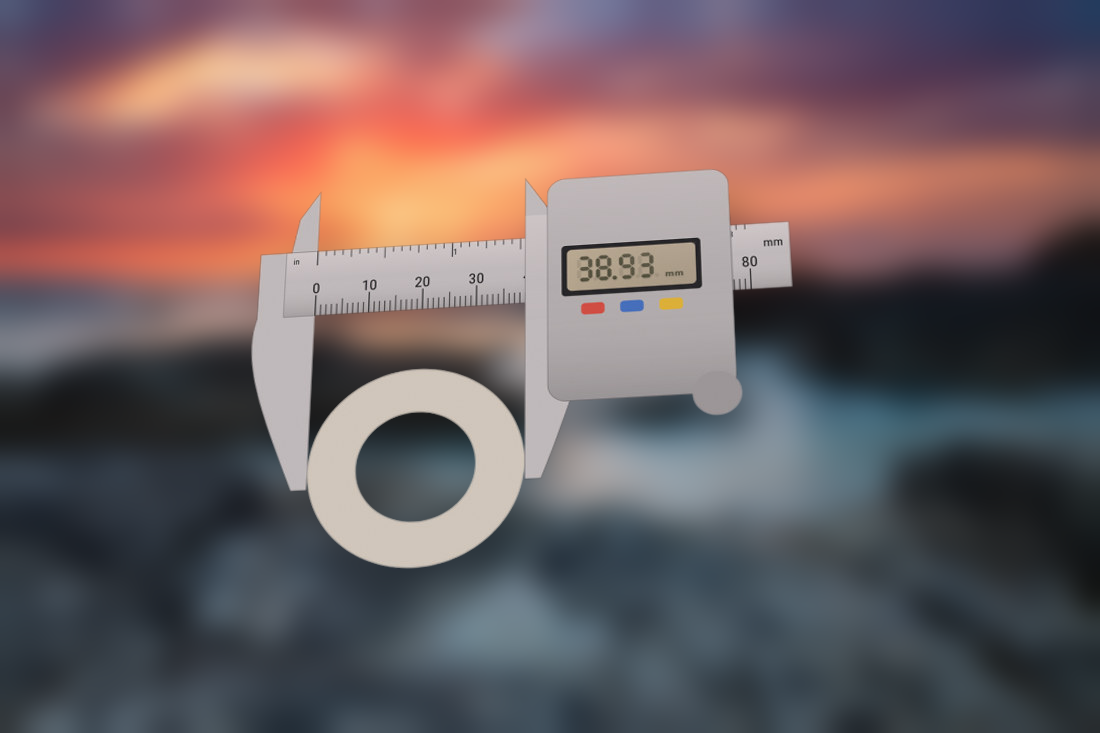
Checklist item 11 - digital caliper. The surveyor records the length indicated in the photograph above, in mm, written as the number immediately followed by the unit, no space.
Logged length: 38.93mm
